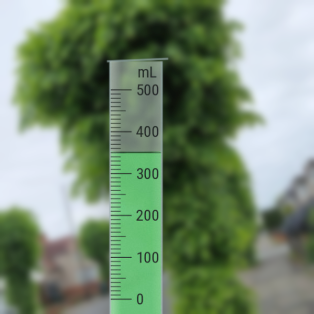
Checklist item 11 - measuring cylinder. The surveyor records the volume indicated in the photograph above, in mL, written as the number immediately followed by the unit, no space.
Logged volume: 350mL
